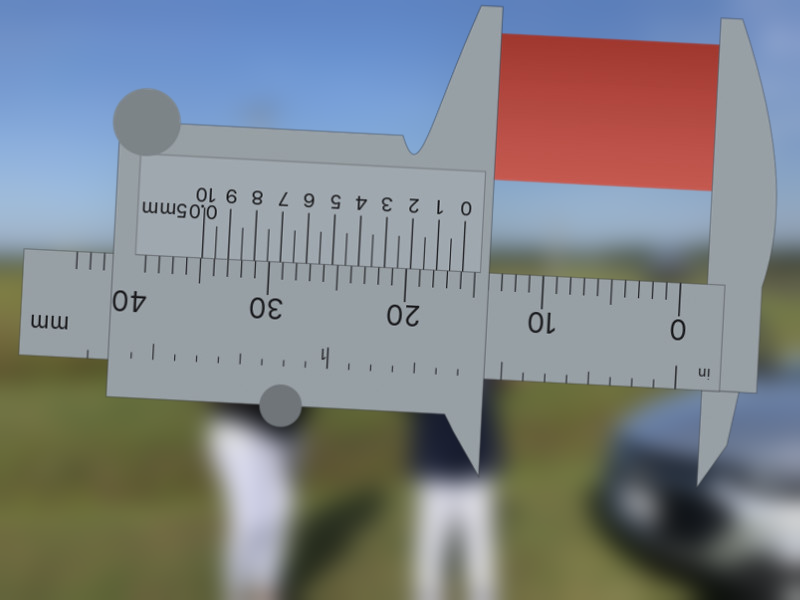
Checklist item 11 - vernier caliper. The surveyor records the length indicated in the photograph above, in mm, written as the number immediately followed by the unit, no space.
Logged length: 15.9mm
